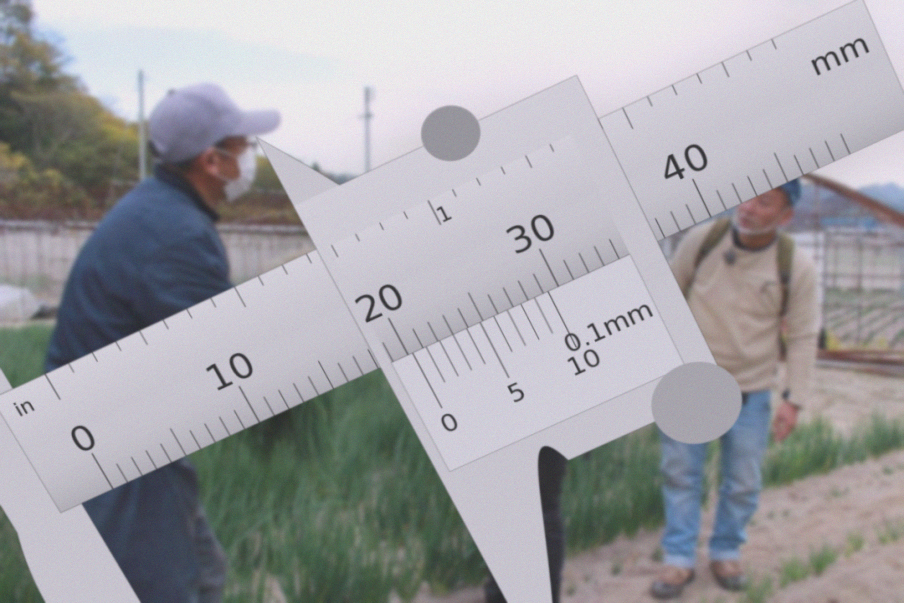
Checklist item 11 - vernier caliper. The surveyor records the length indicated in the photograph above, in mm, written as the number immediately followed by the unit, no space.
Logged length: 20.3mm
